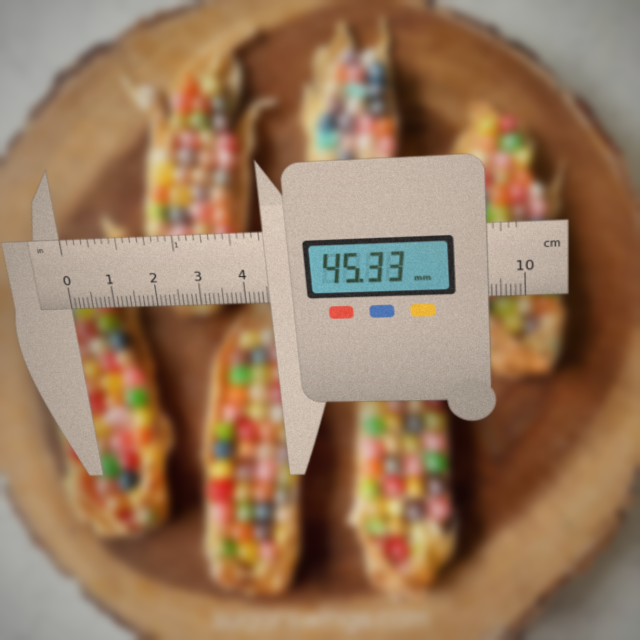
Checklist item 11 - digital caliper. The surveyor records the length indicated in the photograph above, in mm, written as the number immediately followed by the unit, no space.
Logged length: 45.33mm
